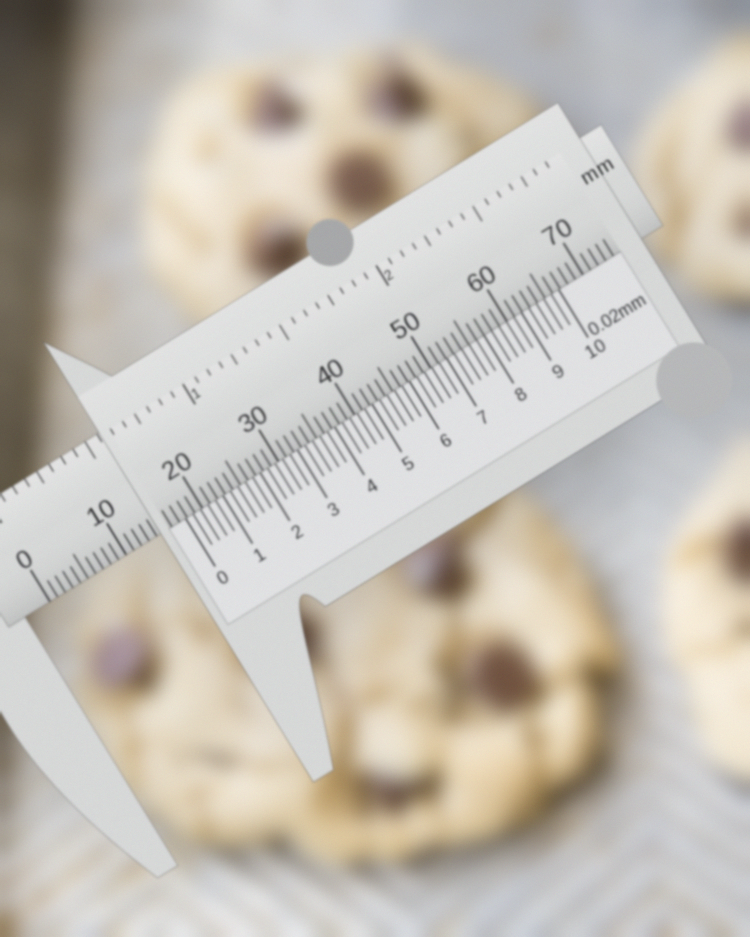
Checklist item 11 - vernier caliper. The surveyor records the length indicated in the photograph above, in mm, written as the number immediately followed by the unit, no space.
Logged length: 17.8mm
